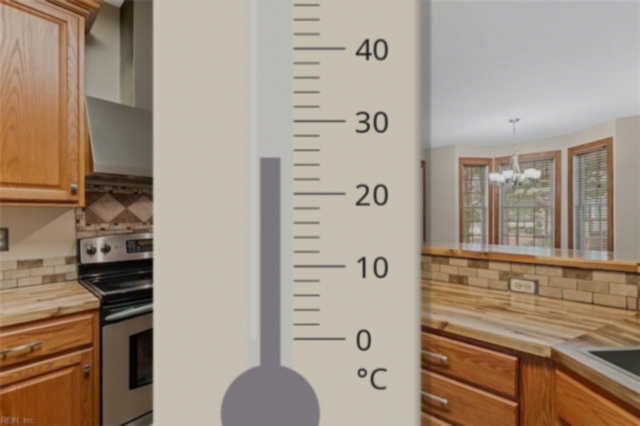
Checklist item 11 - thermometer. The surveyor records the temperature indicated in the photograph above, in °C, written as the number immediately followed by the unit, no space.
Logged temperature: 25°C
